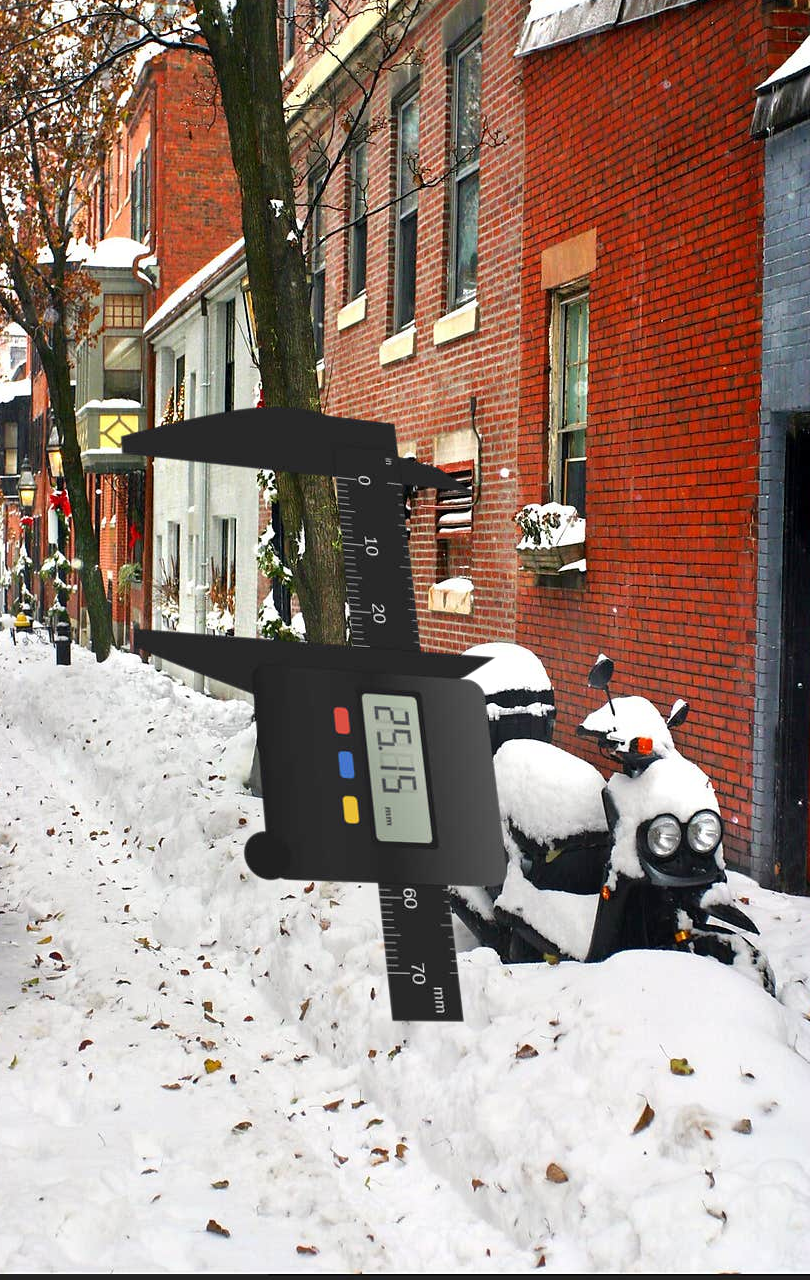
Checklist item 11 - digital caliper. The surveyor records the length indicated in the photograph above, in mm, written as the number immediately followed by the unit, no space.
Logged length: 25.15mm
